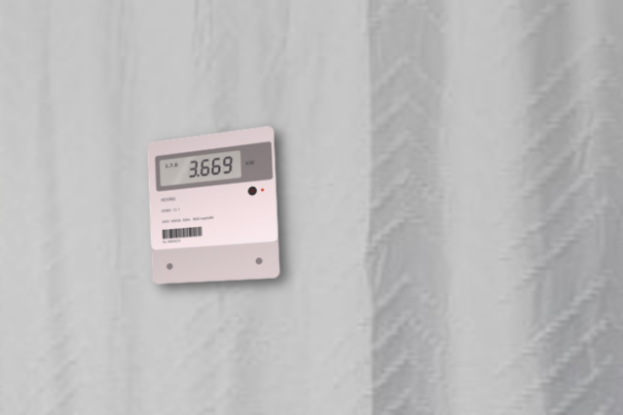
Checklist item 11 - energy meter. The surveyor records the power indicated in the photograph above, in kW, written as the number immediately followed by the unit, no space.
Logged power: 3.669kW
